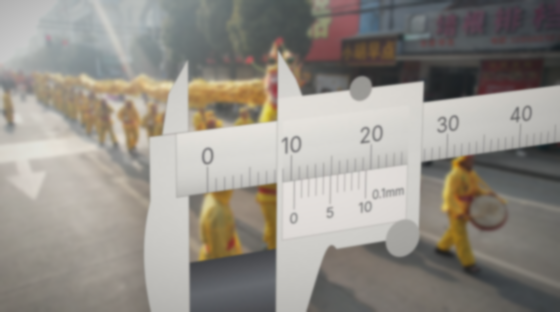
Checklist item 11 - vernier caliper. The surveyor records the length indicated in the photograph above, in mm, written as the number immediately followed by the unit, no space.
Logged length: 10.4mm
